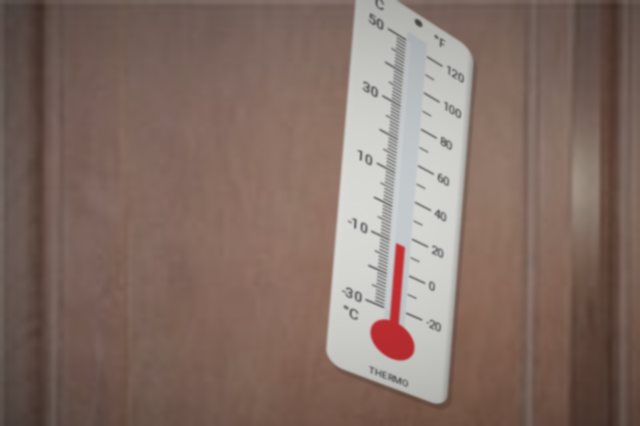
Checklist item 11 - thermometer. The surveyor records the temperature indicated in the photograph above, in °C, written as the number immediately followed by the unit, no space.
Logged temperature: -10°C
